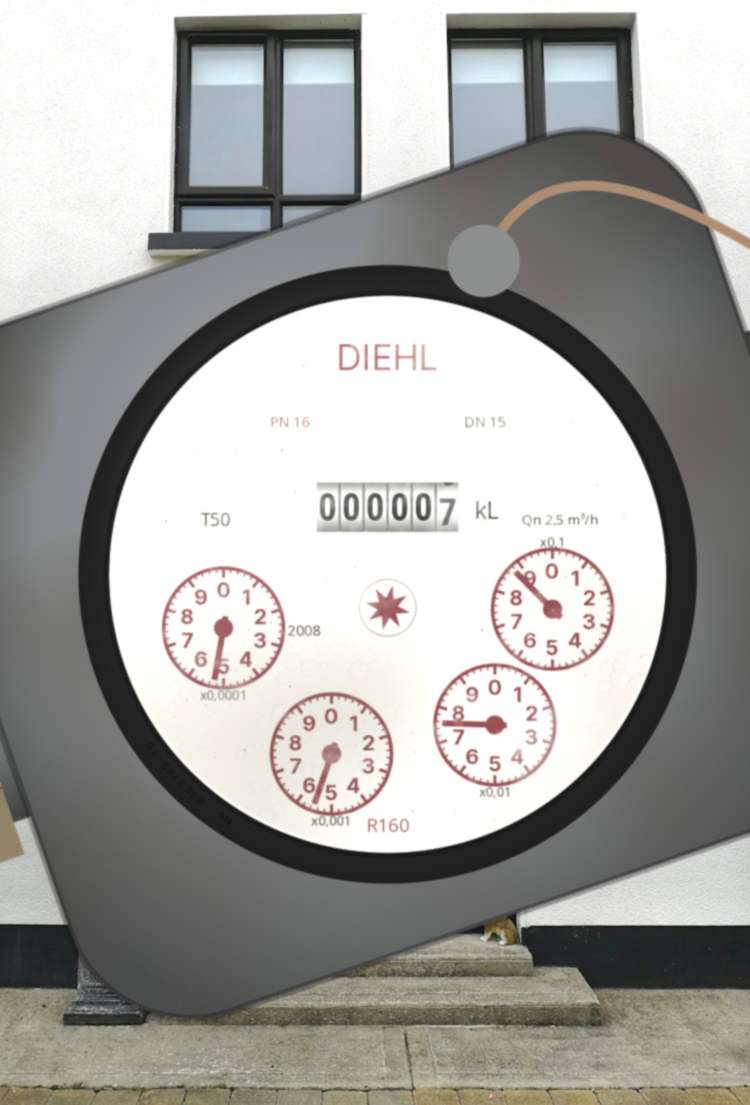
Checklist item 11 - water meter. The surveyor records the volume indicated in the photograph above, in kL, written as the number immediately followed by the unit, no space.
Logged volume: 6.8755kL
